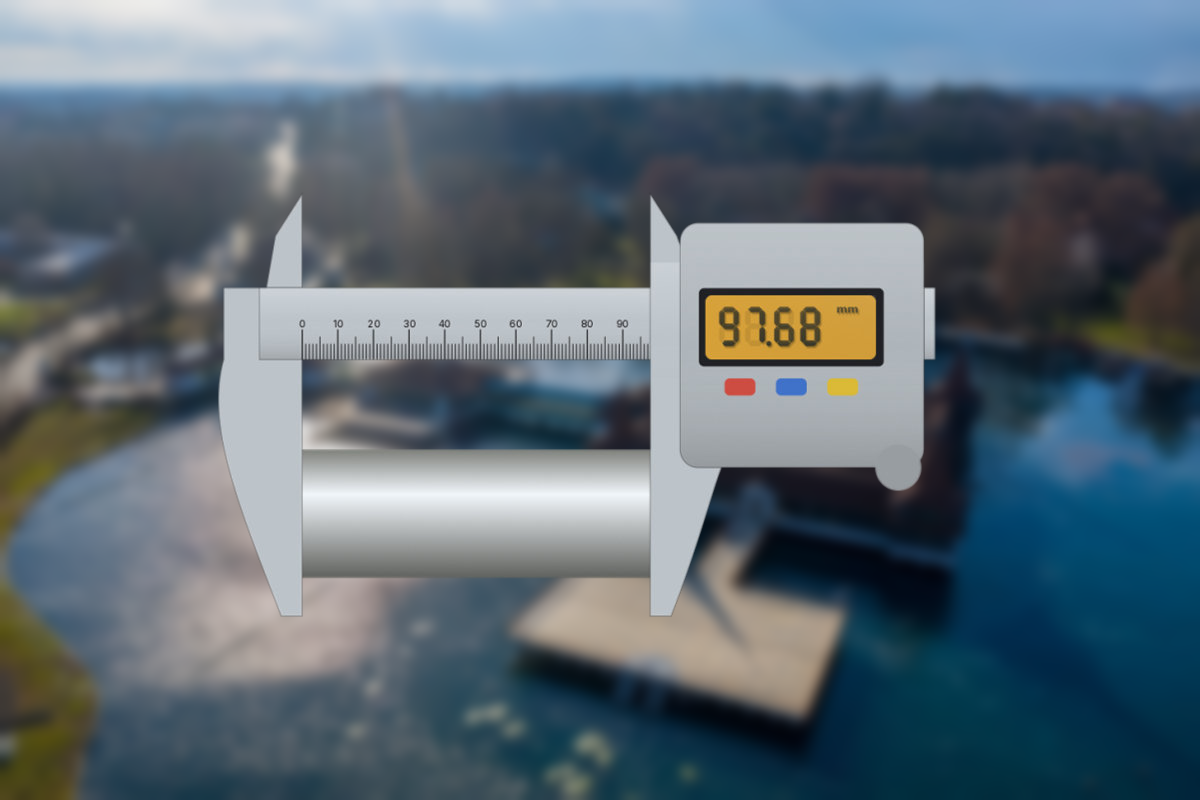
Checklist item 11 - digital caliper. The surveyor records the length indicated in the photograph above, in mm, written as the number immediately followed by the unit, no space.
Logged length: 97.68mm
